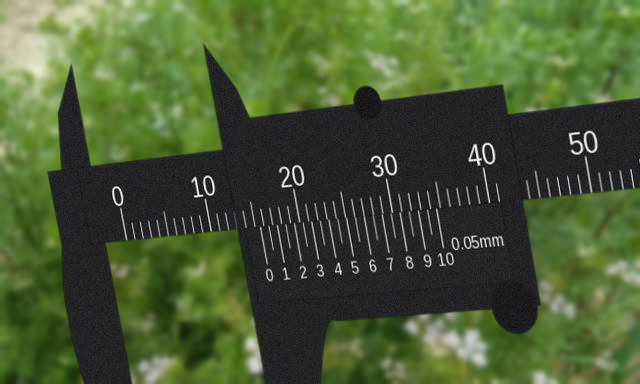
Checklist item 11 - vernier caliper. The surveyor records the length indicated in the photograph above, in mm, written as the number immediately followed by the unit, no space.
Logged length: 15.6mm
